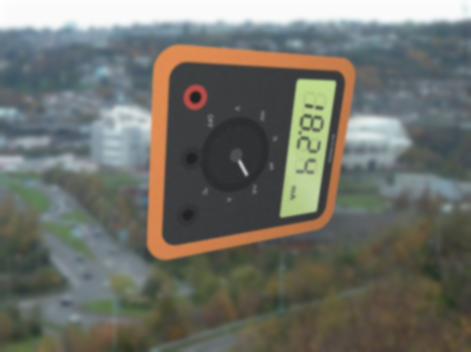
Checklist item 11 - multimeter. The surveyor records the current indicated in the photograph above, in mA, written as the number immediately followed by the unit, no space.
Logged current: 18.24mA
